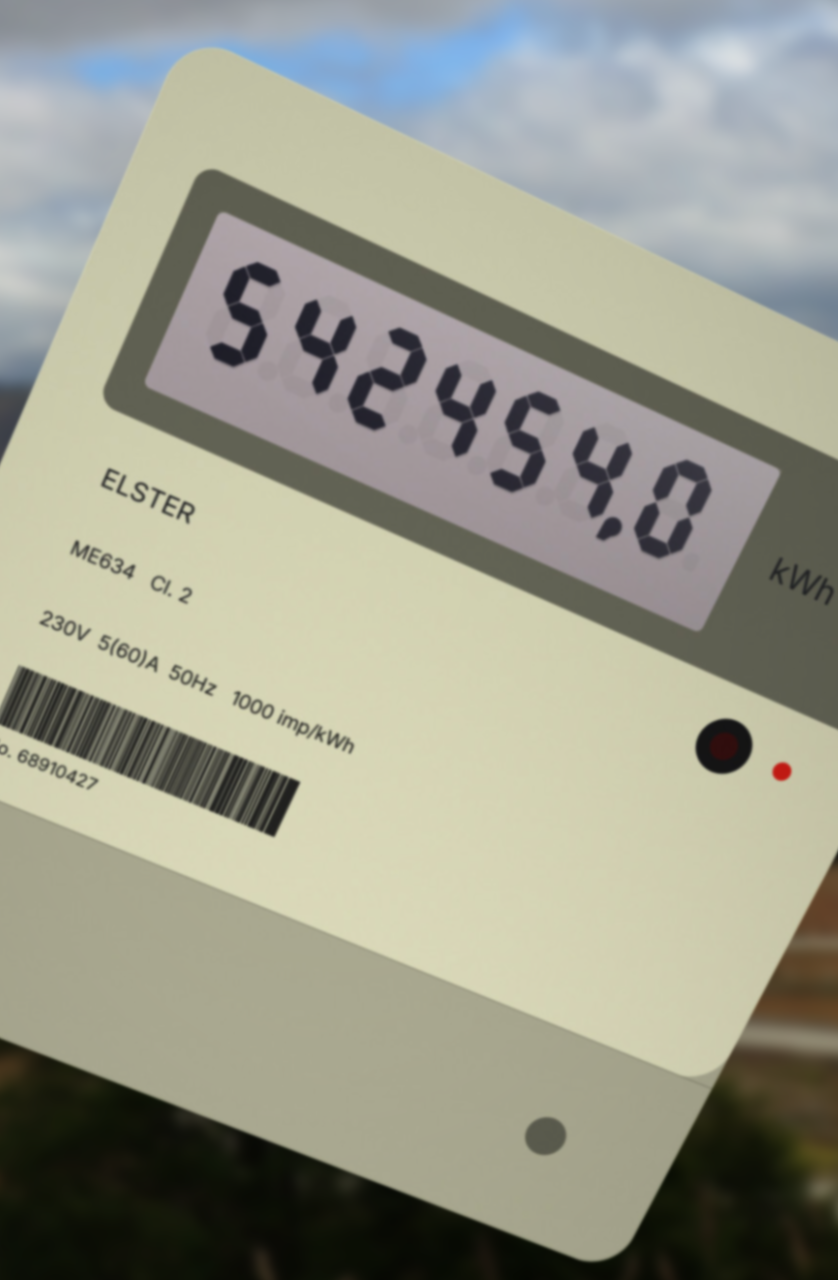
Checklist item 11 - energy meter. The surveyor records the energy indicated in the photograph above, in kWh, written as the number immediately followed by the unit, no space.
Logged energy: 542454.0kWh
